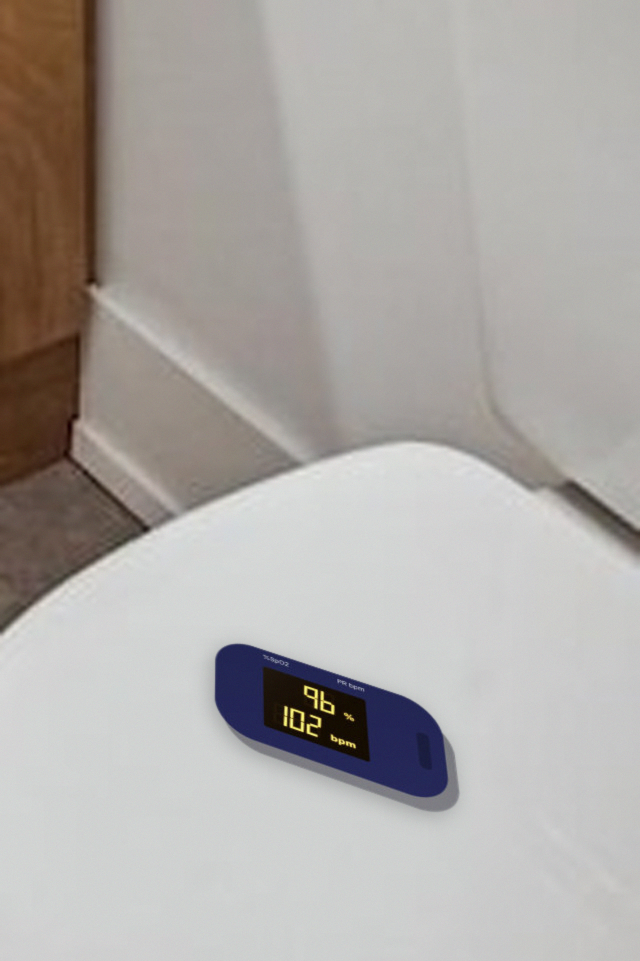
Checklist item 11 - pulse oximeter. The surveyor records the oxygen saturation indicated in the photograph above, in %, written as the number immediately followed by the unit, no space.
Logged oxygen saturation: 96%
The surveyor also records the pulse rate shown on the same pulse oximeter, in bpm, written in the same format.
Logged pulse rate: 102bpm
